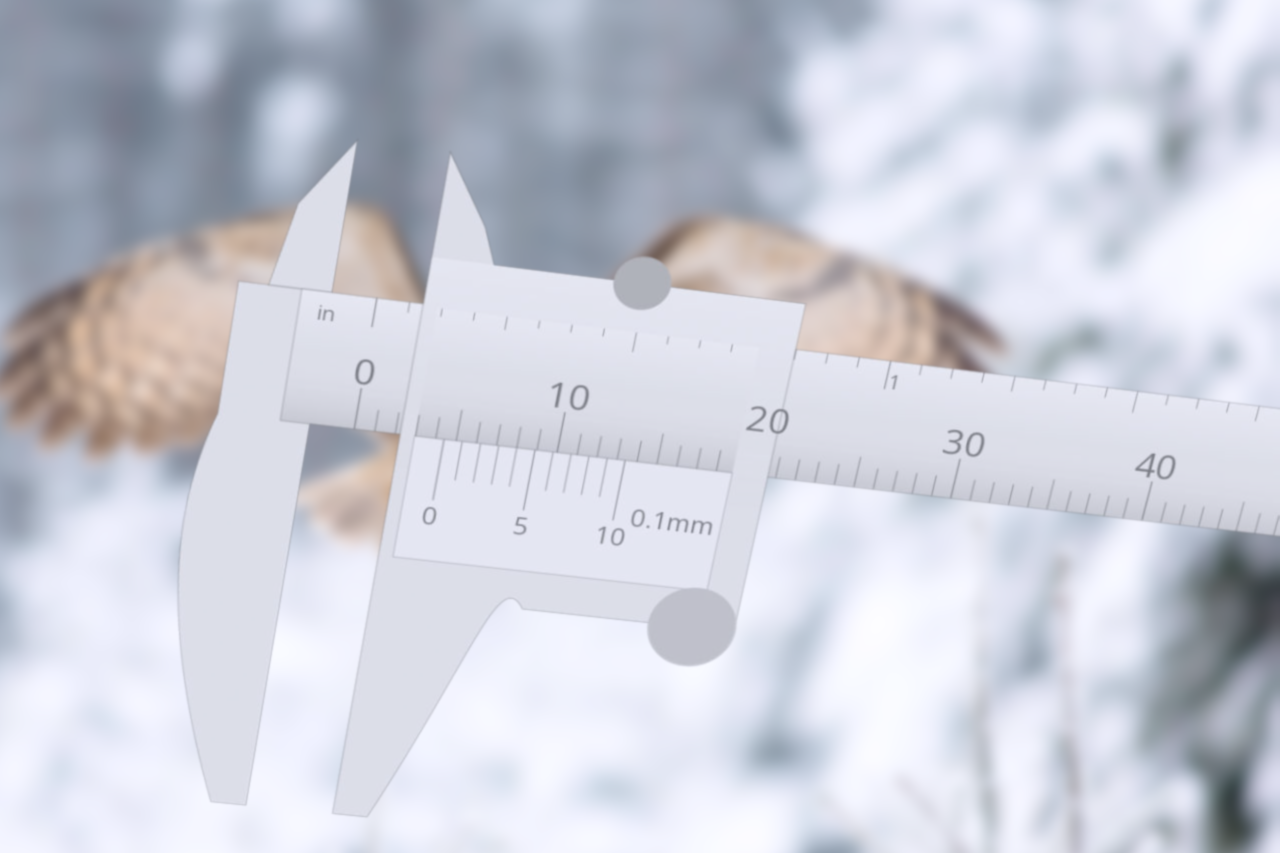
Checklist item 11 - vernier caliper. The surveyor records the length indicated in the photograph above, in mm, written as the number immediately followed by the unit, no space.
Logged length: 4.4mm
